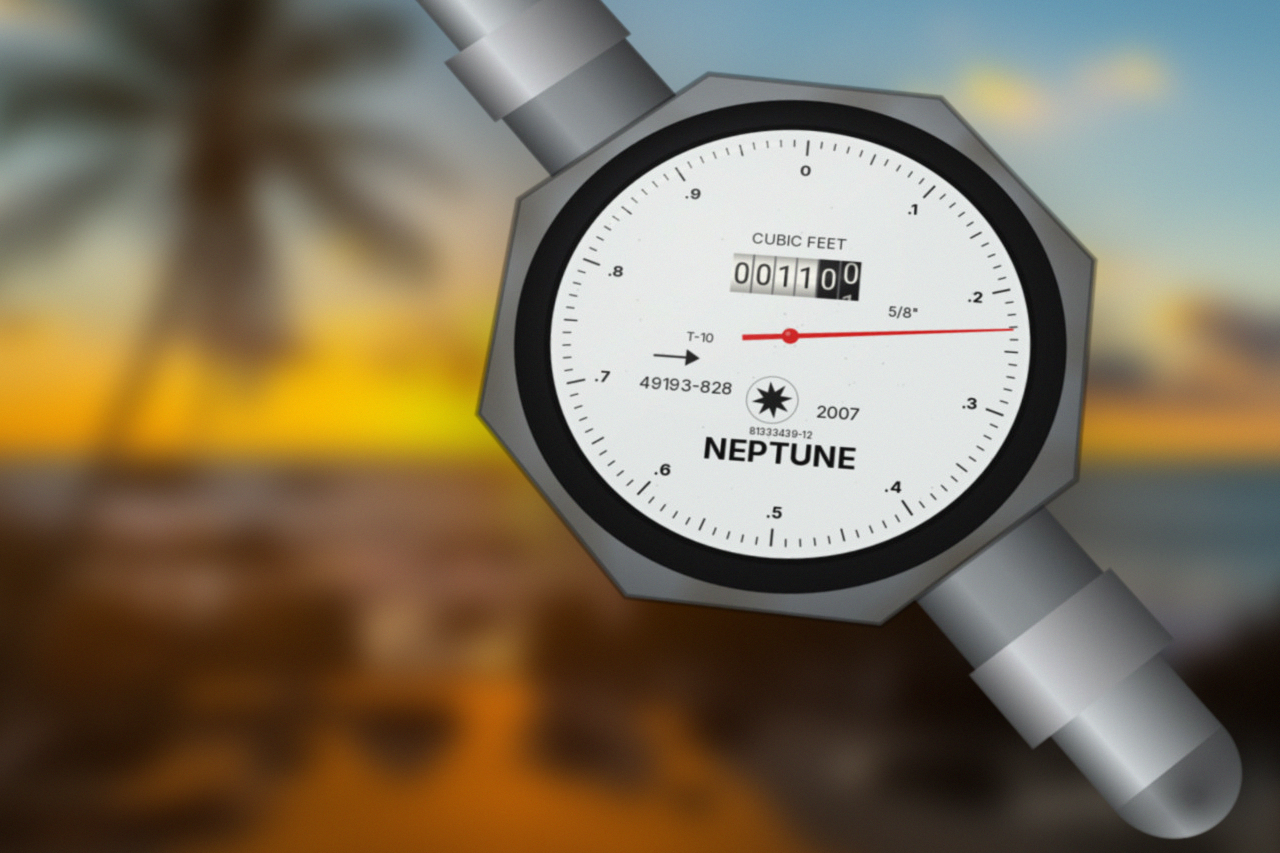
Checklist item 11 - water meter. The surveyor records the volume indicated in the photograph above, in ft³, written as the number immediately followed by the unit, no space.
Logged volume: 1100.23ft³
